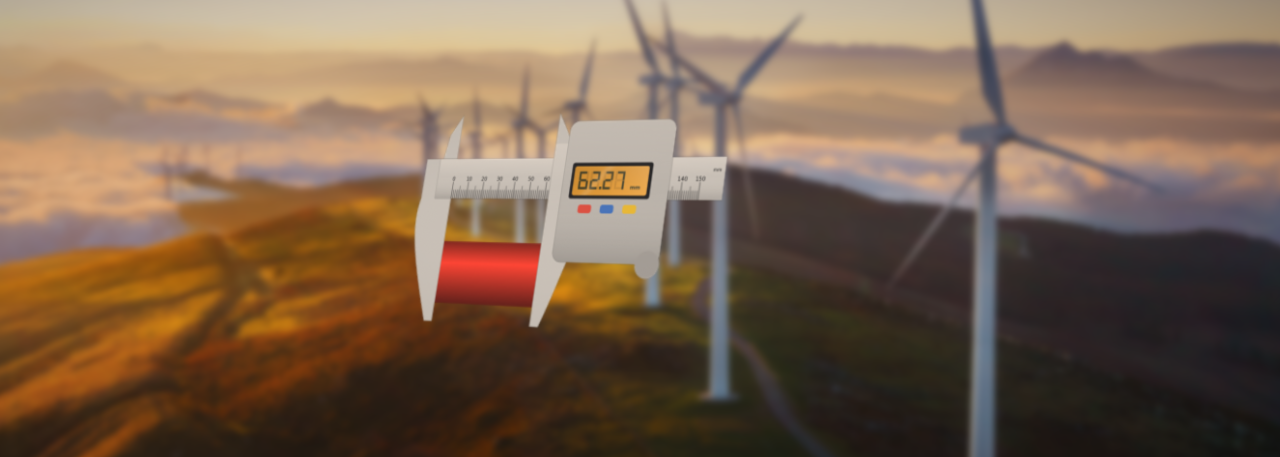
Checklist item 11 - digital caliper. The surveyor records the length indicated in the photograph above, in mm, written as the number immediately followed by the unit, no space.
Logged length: 62.27mm
